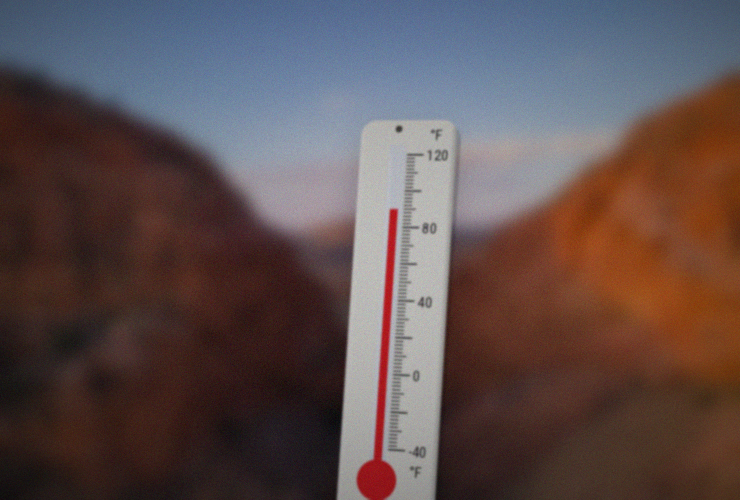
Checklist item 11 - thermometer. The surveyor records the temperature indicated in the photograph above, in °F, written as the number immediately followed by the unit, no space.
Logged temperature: 90°F
